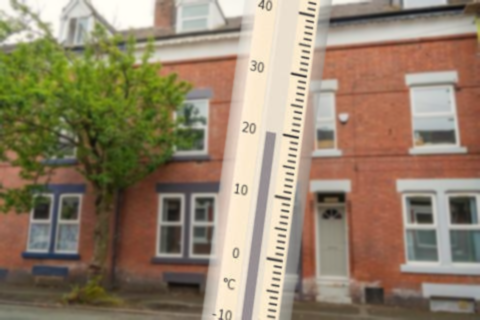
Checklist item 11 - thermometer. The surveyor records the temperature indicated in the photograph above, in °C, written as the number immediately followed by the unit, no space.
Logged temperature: 20°C
